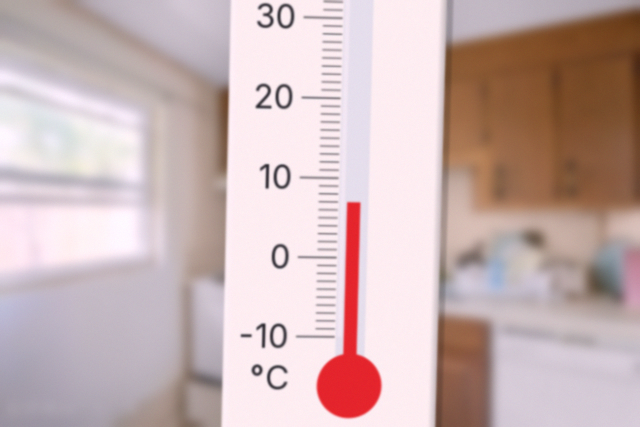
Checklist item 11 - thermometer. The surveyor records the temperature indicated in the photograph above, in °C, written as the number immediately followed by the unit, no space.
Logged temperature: 7°C
